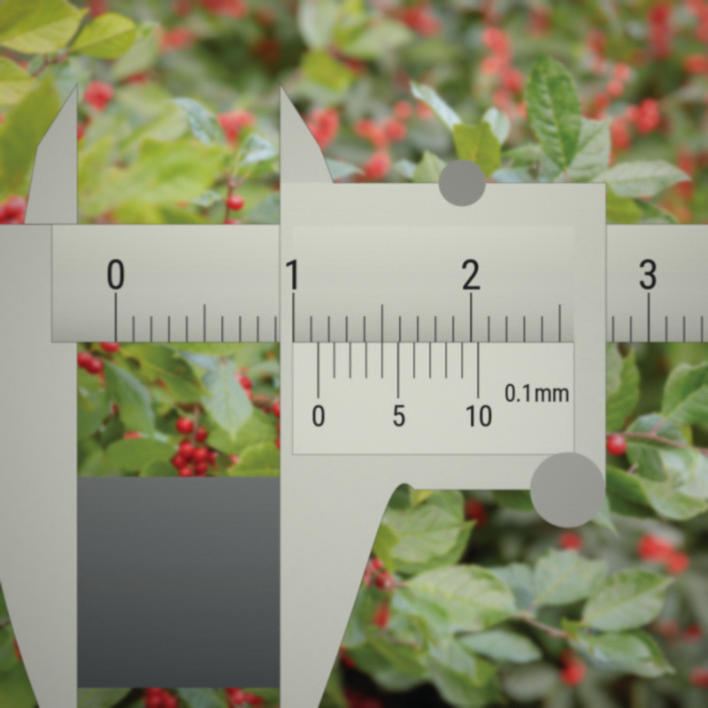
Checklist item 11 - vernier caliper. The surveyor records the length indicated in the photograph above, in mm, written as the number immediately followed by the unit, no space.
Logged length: 11.4mm
